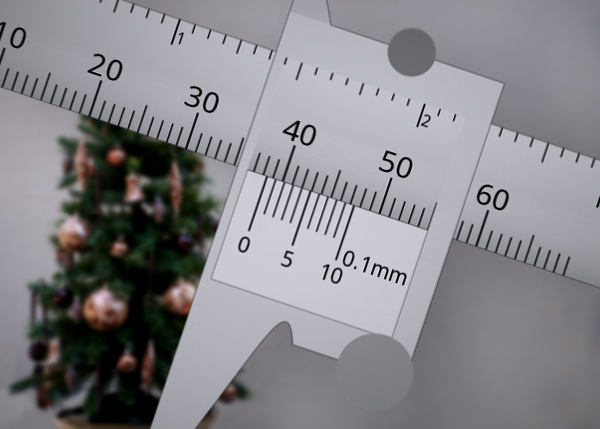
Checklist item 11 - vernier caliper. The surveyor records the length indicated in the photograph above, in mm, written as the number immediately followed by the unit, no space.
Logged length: 38.4mm
